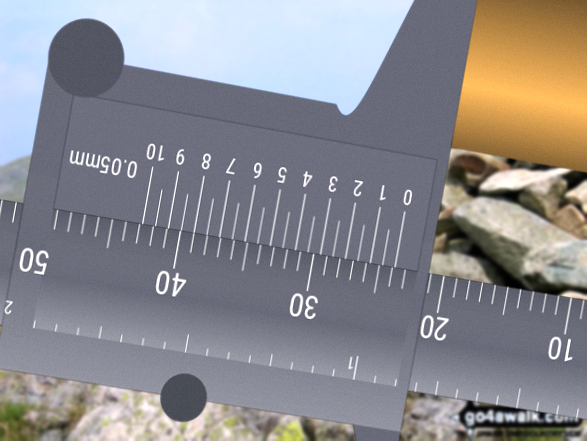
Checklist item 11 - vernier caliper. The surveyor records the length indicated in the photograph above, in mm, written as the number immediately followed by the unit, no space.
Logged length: 23.8mm
